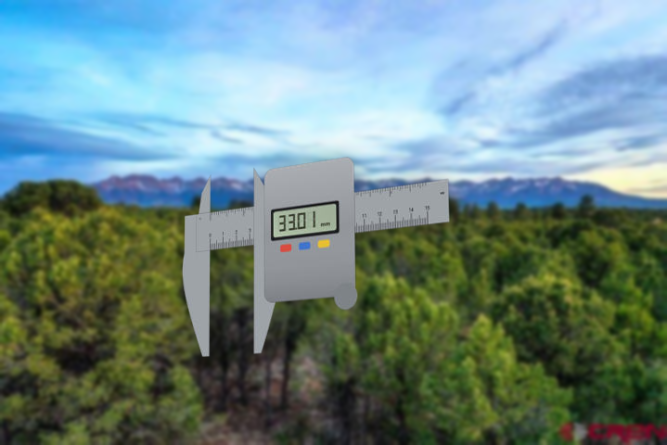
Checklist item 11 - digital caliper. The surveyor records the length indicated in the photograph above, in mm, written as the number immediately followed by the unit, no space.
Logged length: 33.01mm
